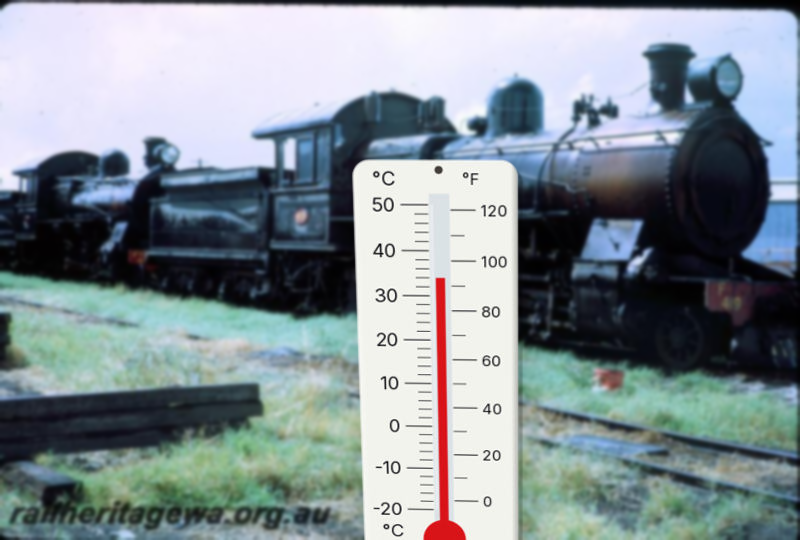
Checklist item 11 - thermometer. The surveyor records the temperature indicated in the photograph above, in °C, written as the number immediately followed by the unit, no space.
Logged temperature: 34°C
